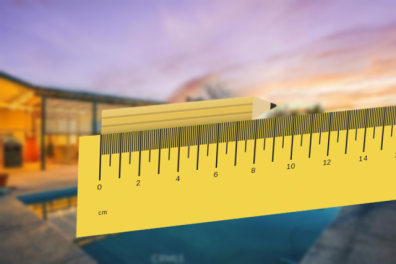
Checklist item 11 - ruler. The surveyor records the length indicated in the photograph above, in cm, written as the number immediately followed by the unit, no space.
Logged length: 9cm
